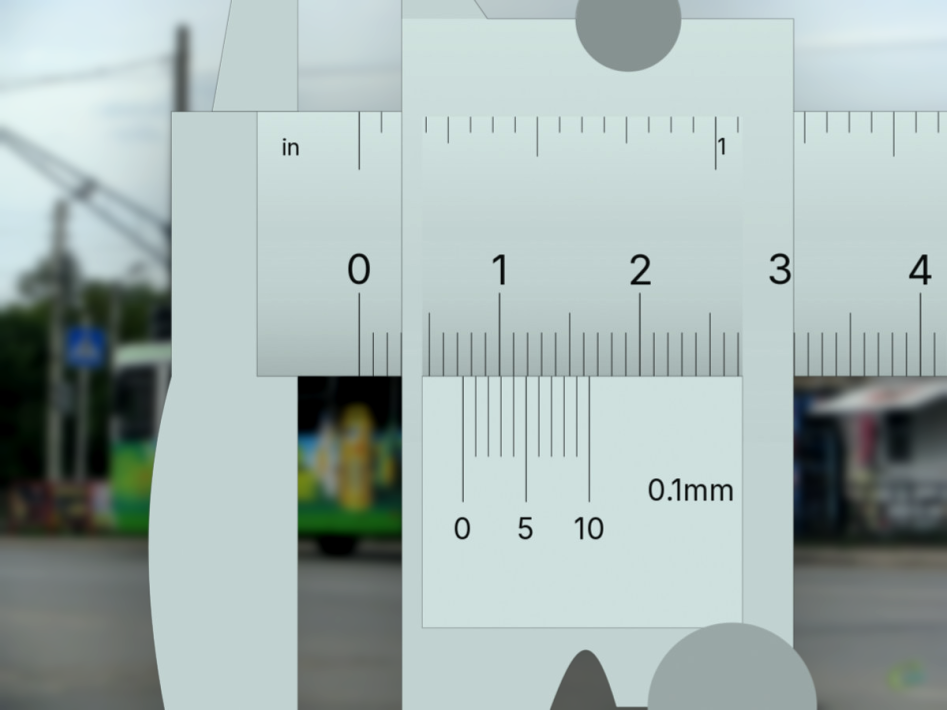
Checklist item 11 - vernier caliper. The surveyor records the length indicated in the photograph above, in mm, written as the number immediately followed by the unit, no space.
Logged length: 7.4mm
